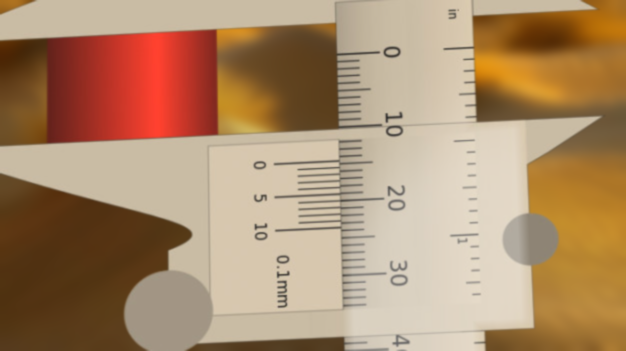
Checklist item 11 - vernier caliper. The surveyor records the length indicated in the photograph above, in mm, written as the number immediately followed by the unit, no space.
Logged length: 14.6mm
